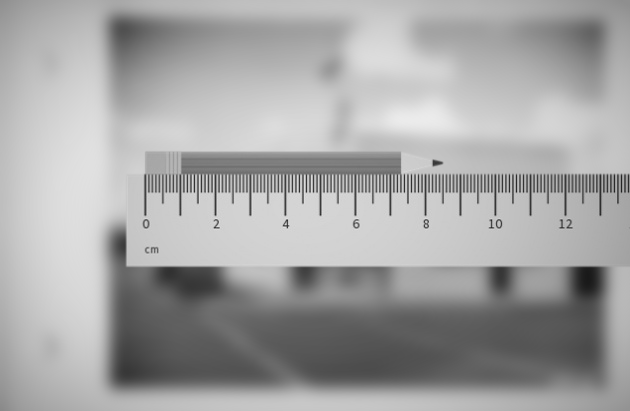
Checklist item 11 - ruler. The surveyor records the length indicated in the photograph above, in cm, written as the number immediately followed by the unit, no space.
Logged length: 8.5cm
